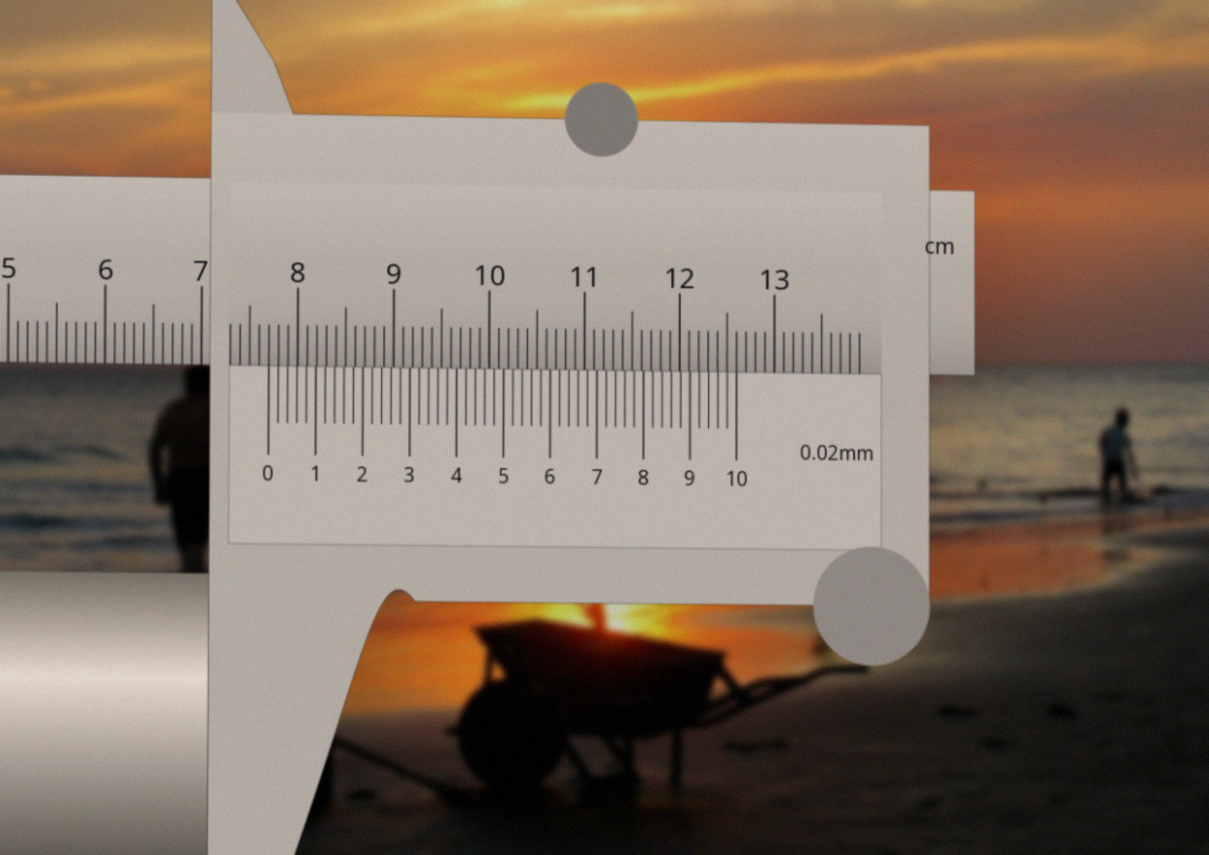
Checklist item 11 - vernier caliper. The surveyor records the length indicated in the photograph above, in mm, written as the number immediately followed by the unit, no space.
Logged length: 77.0mm
